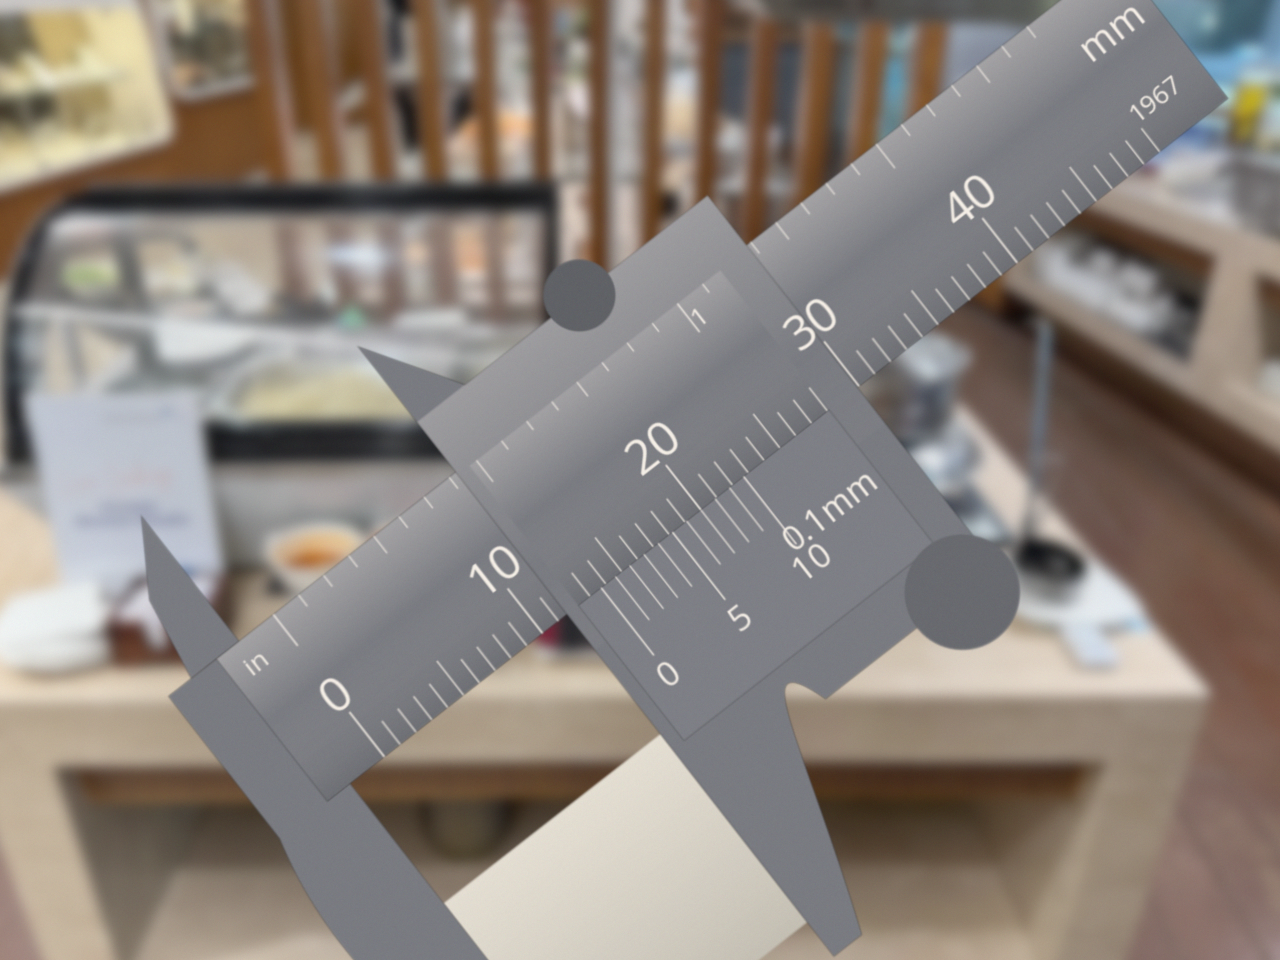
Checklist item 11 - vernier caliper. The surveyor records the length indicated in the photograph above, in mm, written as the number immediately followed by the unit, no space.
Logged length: 13.7mm
